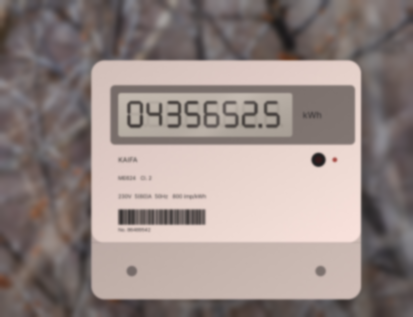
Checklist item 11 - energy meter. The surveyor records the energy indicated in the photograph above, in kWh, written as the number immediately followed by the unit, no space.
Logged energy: 435652.5kWh
